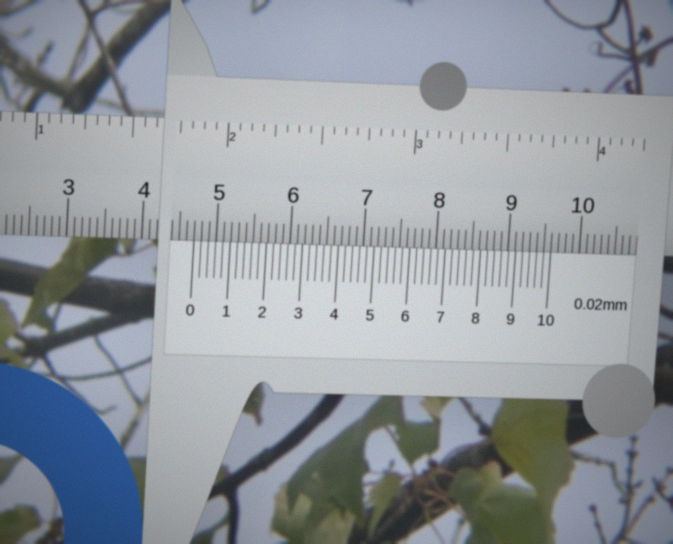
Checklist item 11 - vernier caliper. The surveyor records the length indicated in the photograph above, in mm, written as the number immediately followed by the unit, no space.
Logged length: 47.0mm
